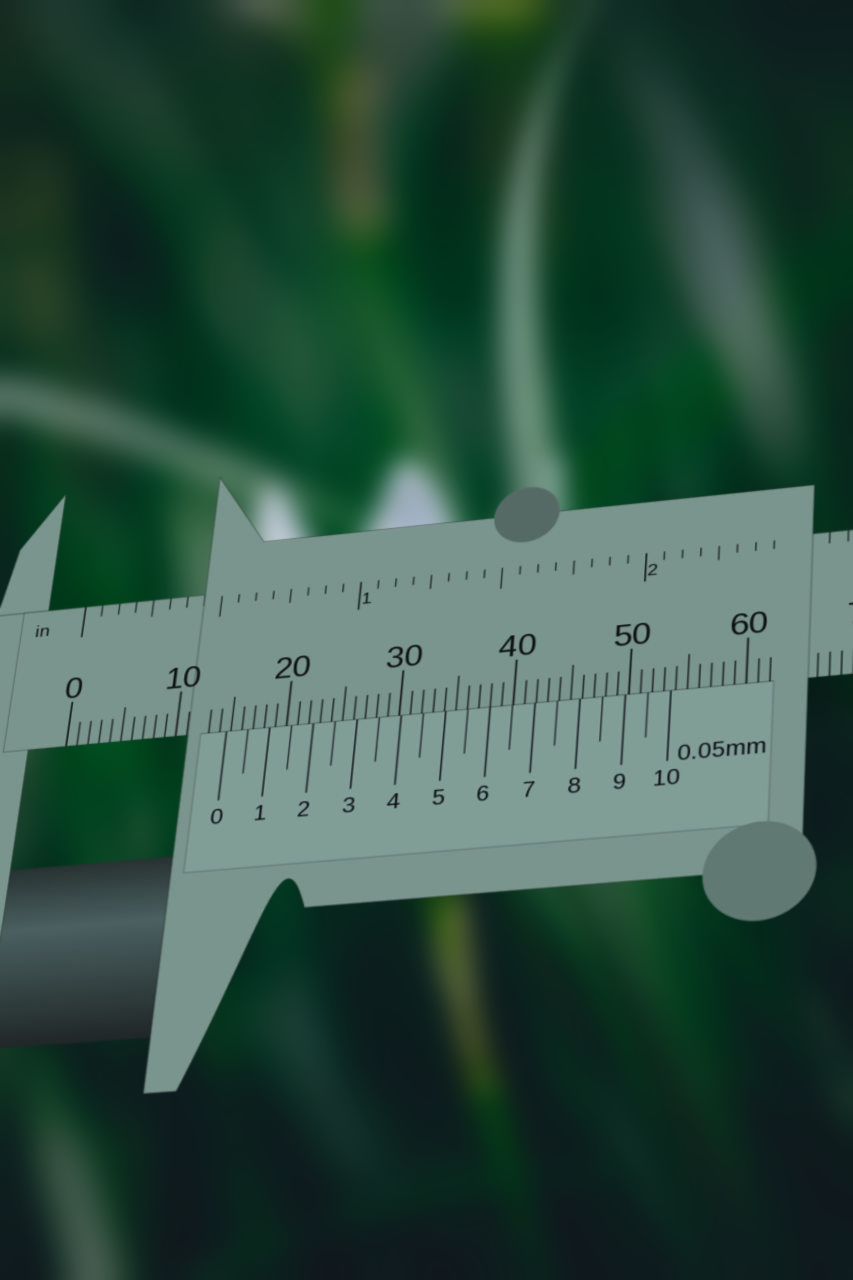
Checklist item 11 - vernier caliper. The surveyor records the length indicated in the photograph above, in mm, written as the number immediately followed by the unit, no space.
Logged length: 14.6mm
